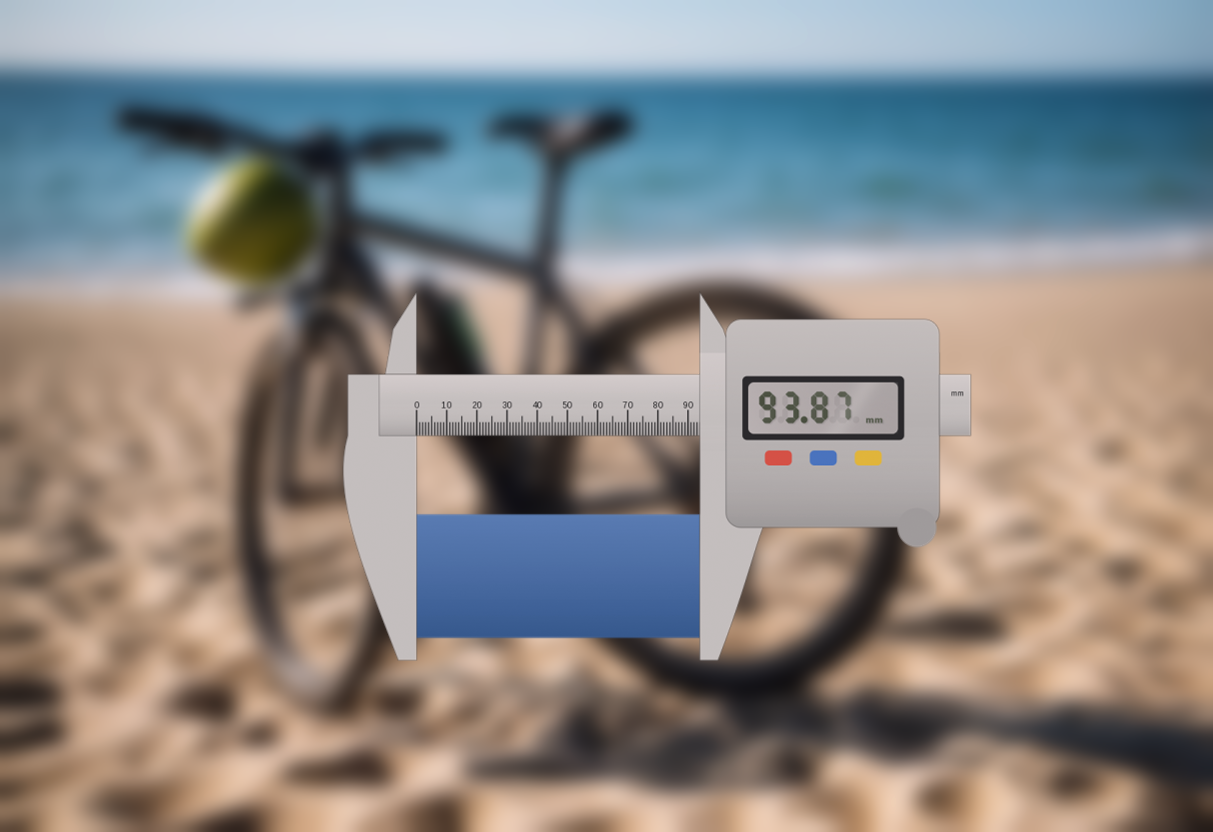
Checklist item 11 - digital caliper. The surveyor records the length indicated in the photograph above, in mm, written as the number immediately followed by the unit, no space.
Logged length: 93.87mm
